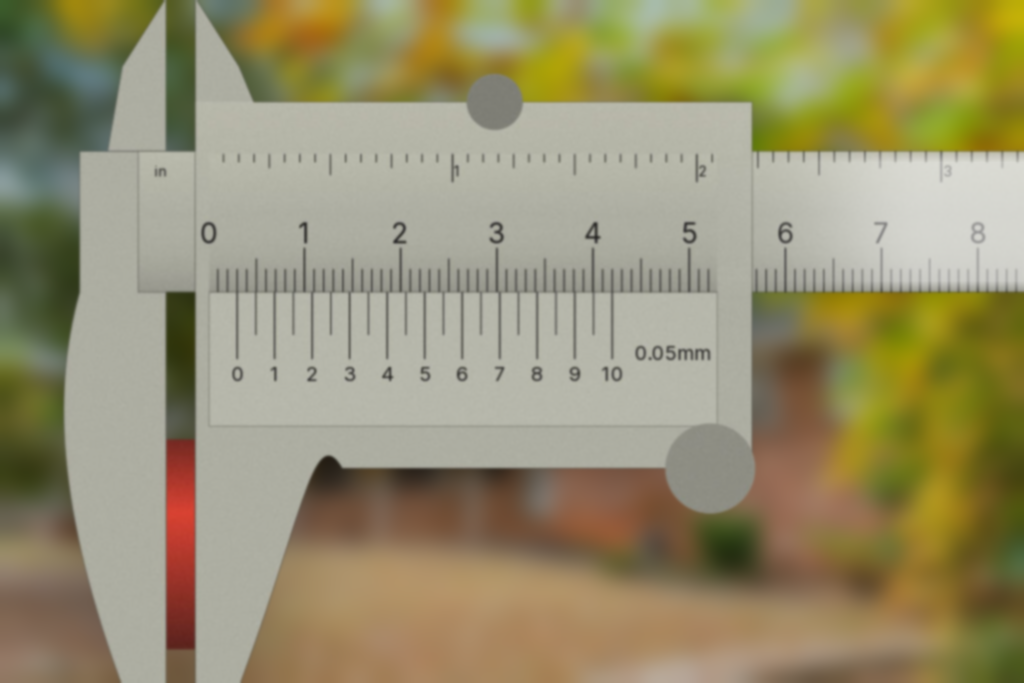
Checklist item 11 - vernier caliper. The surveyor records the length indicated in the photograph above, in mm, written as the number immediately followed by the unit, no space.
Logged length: 3.0mm
